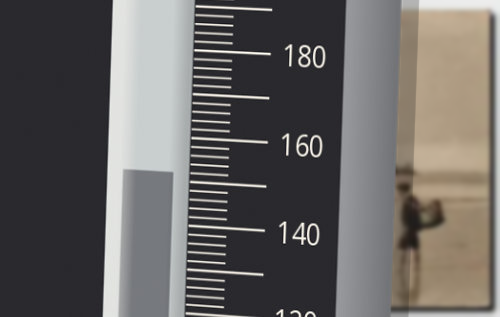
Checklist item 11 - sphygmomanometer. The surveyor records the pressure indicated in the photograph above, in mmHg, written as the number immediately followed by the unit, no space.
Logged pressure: 152mmHg
